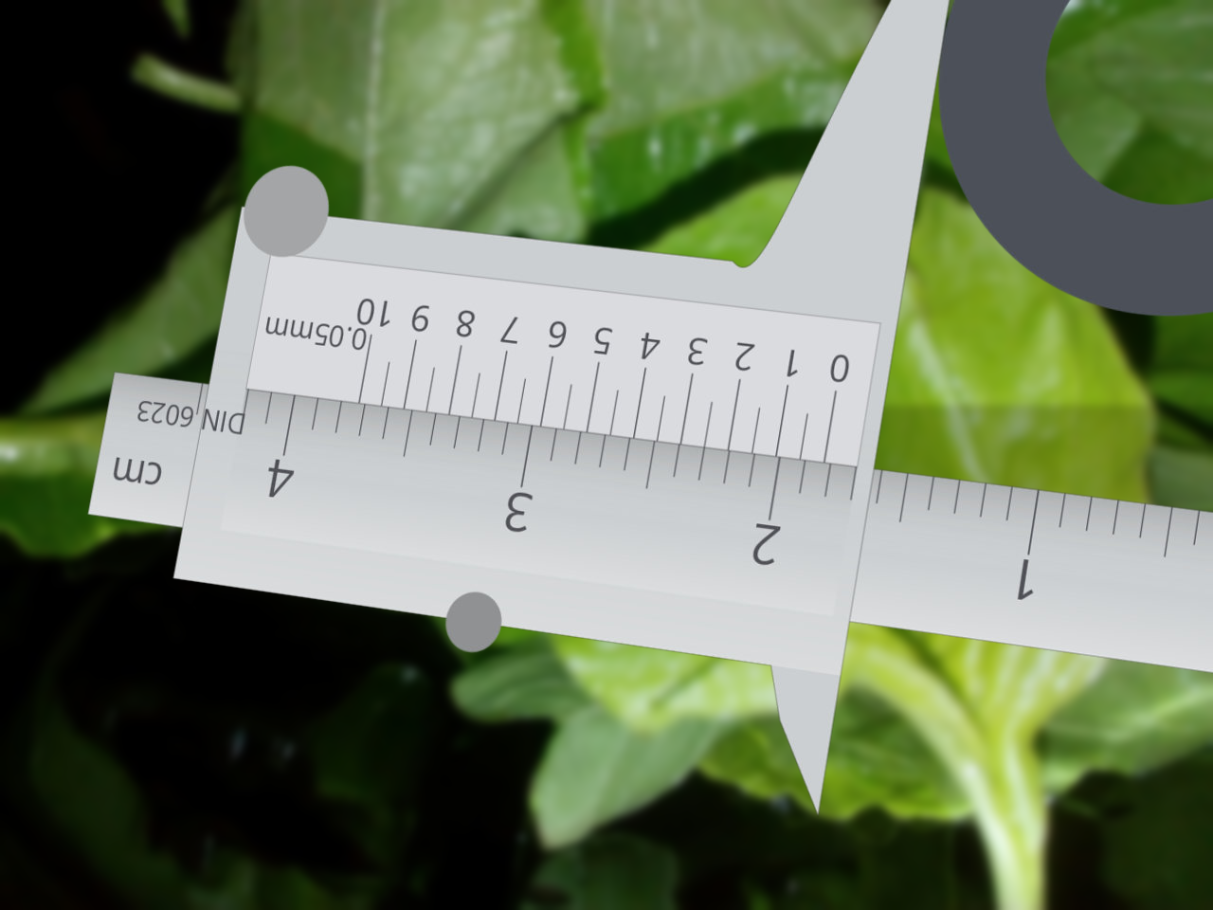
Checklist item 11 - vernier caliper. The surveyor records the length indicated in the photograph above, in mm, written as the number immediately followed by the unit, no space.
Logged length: 18.25mm
